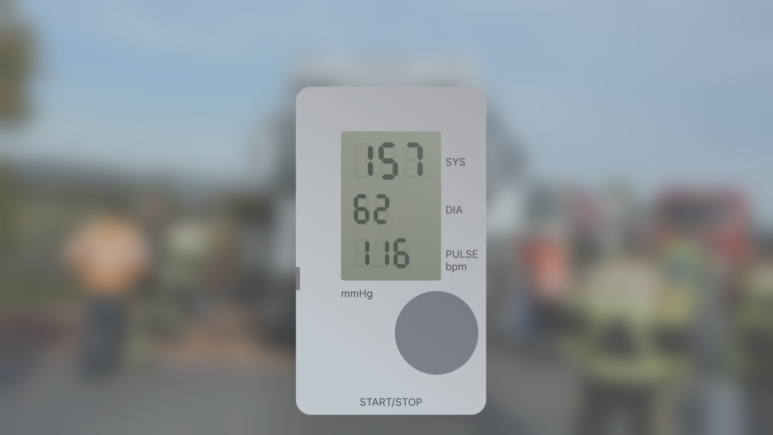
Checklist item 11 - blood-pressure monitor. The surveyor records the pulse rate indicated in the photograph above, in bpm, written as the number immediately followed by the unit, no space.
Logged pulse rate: 116bpm
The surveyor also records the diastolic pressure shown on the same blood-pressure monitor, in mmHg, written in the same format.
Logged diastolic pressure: 62mmHg
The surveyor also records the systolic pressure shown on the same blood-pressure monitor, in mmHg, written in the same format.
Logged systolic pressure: 157mmHg
